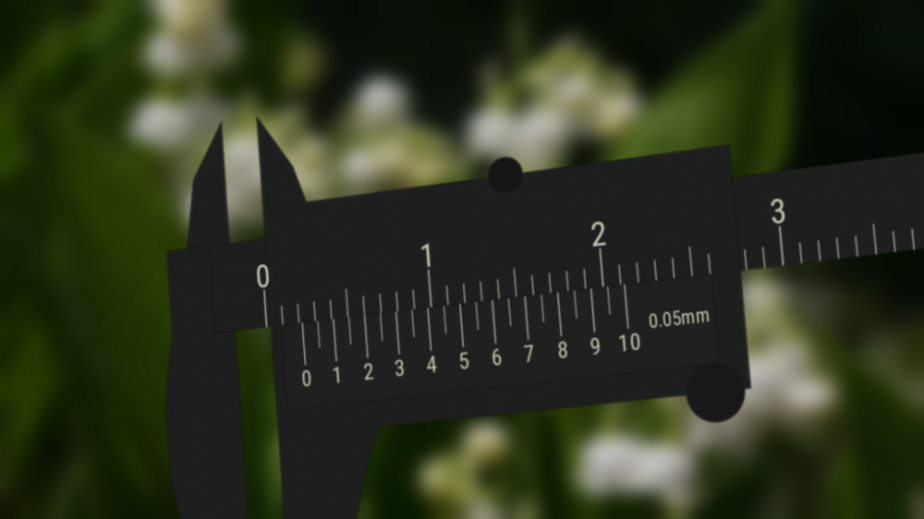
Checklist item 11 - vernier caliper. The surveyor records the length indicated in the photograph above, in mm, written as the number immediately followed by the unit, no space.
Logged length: 2.2mm
